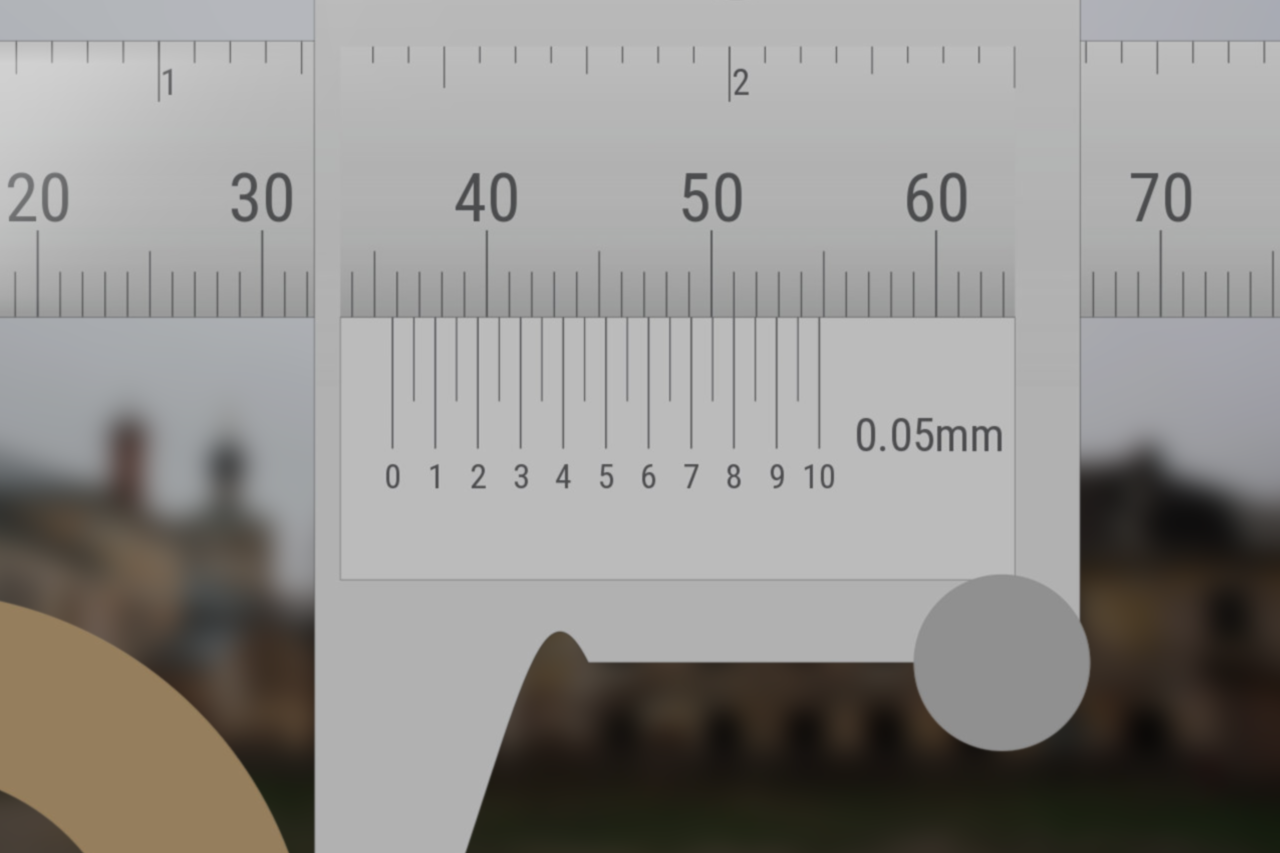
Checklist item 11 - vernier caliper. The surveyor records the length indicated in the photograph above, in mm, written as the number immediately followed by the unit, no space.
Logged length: 35.8mm
